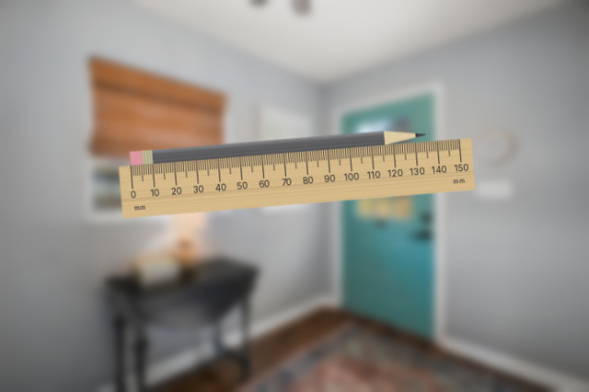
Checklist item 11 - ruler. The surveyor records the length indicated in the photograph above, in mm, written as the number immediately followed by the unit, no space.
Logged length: 135mm
